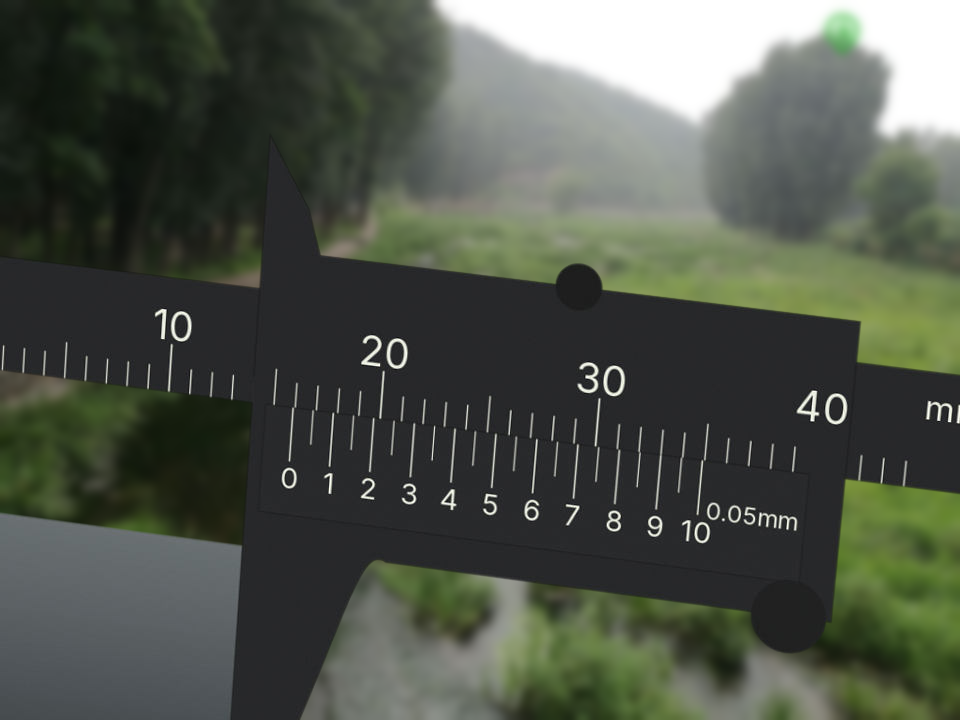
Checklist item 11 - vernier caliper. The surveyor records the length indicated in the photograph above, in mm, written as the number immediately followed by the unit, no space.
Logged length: 15.9mm
